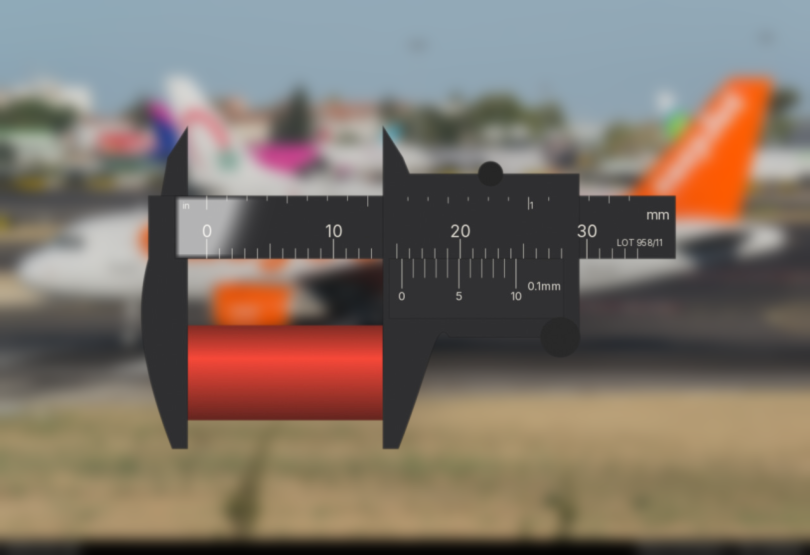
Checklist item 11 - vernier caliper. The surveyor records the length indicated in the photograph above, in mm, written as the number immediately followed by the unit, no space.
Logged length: 15.4mm
